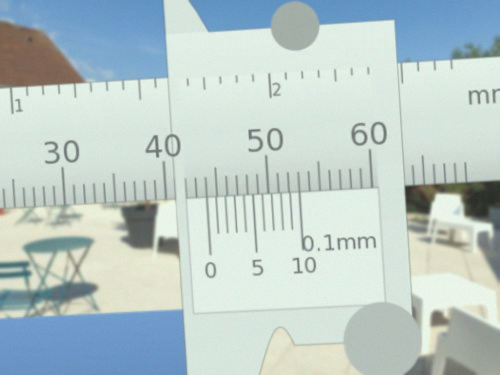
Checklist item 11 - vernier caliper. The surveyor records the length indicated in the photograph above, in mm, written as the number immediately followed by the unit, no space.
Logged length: 44.0mm
